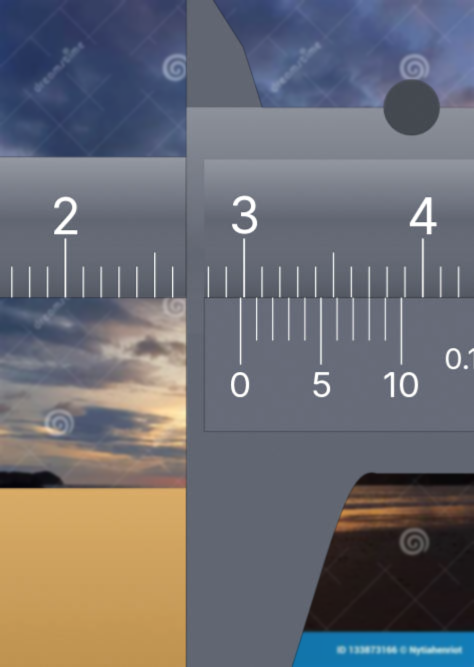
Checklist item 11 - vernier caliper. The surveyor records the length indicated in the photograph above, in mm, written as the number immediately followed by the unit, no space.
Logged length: 29.8mm
